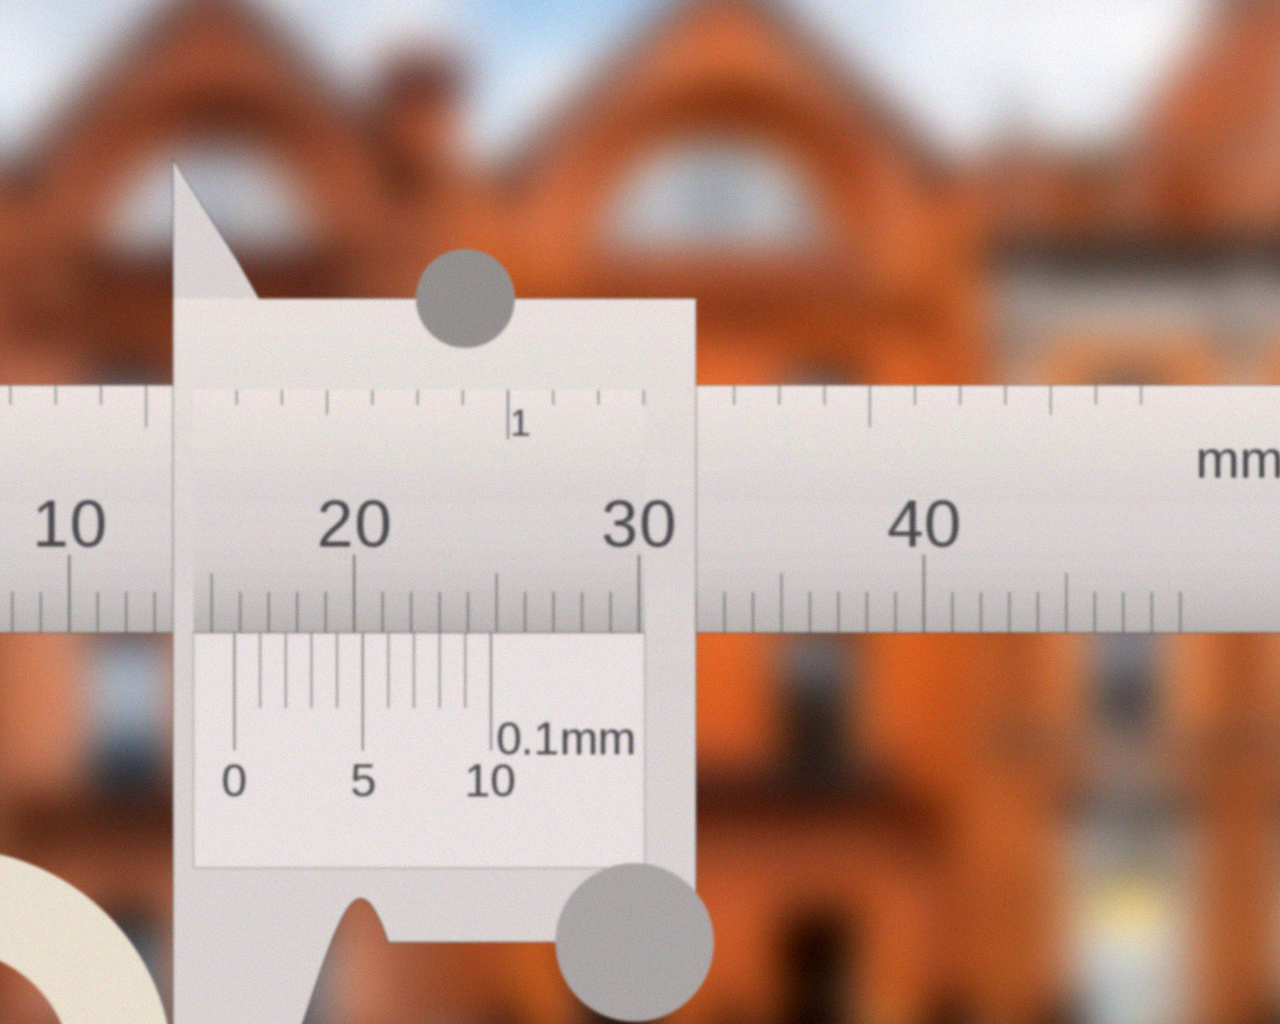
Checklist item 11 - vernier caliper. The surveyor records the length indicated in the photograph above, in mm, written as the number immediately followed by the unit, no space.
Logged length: 15.8mm
